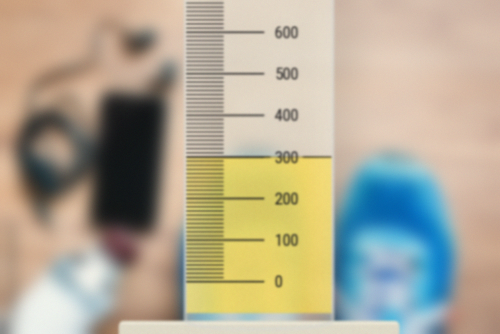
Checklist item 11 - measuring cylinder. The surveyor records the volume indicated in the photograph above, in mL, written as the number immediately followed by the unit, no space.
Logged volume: 300mL
